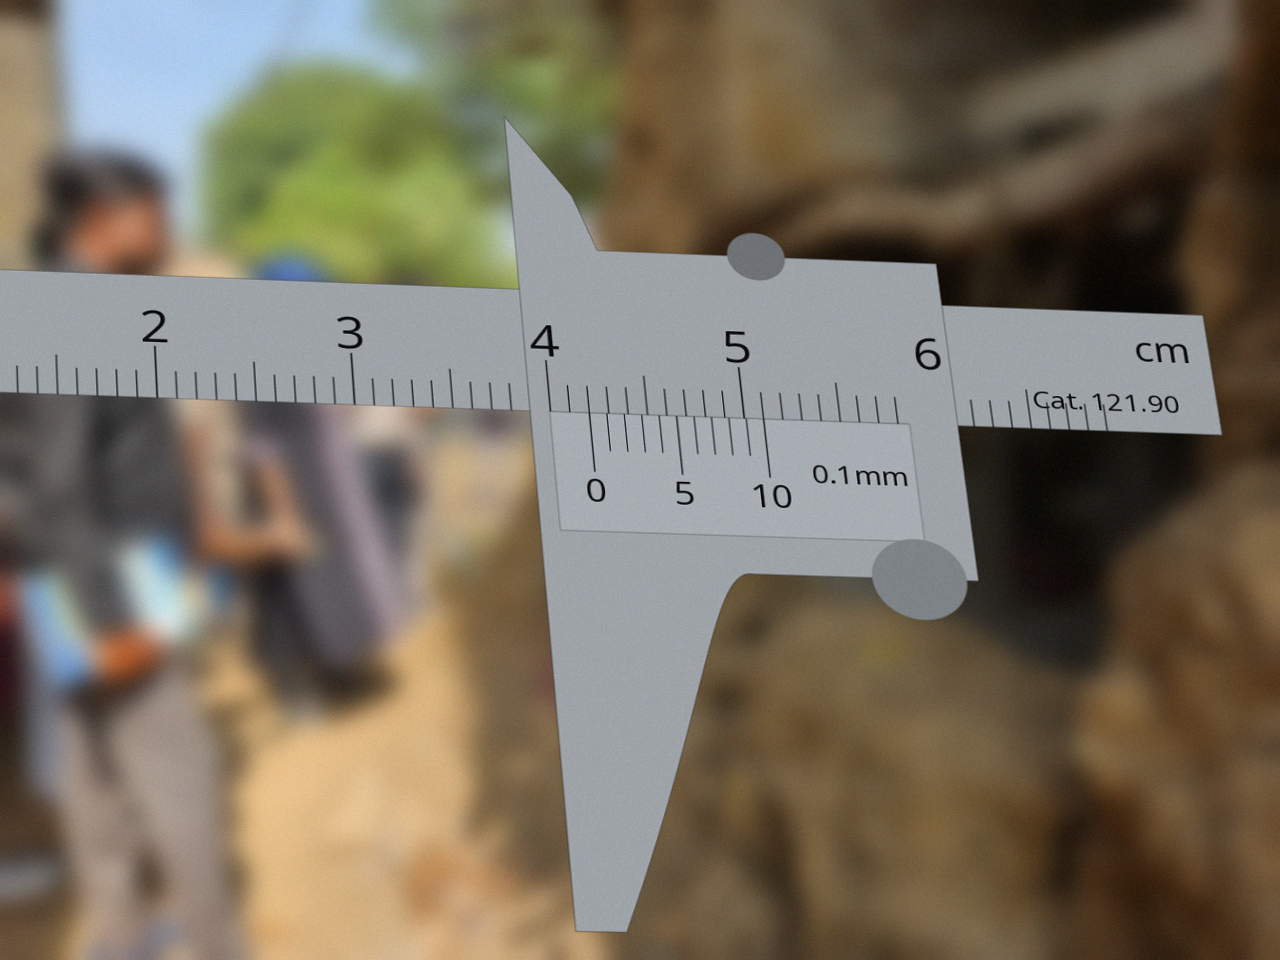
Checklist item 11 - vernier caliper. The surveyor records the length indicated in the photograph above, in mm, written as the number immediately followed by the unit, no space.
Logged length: 42.0mm
